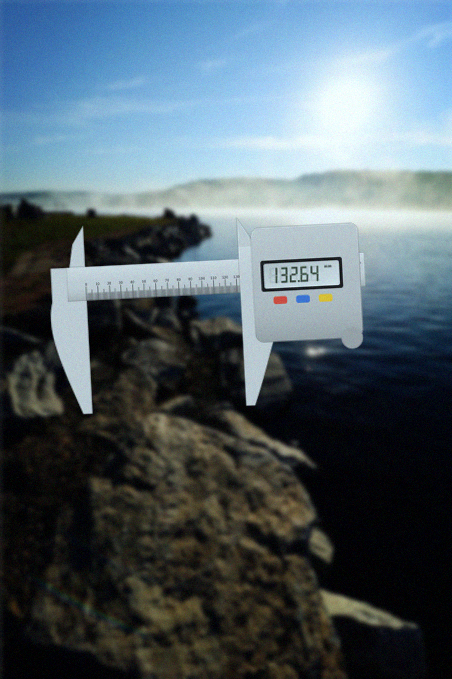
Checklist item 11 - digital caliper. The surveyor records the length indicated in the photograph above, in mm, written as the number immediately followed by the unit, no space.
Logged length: 132.64mm
